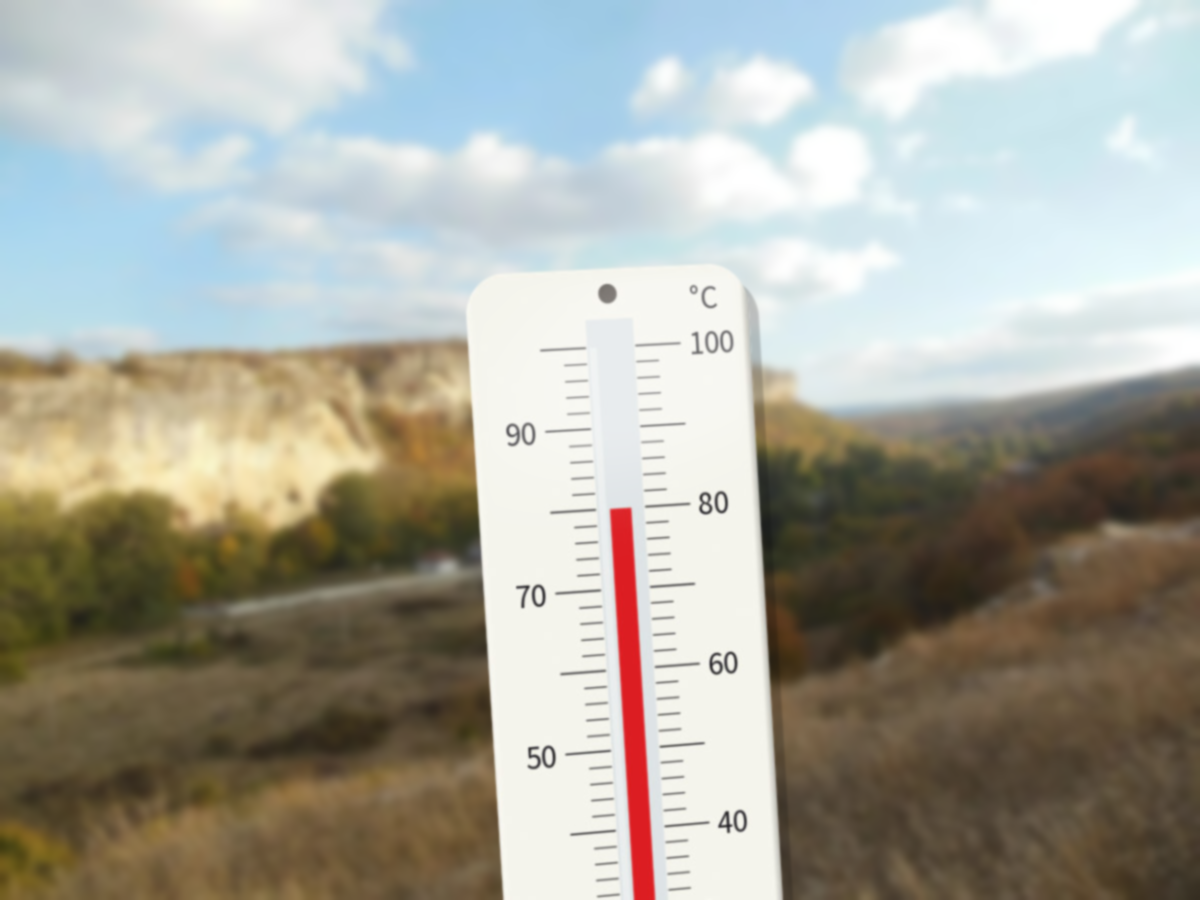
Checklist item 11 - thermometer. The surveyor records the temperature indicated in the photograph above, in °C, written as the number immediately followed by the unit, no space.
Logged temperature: 80°C
